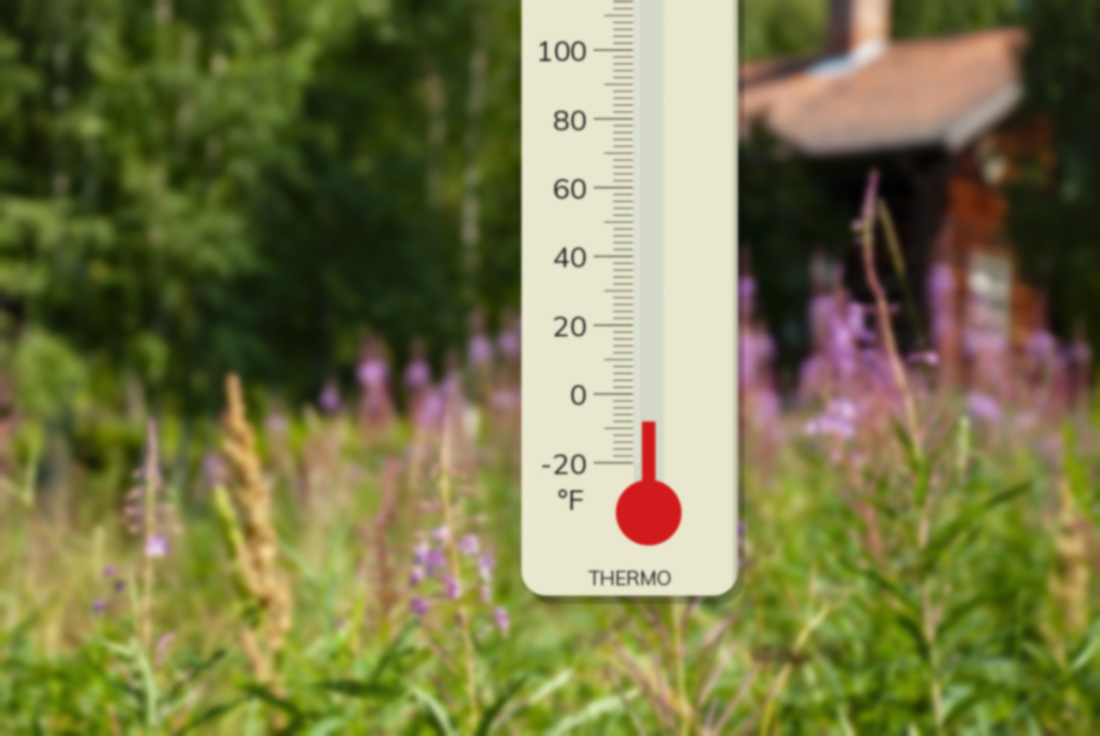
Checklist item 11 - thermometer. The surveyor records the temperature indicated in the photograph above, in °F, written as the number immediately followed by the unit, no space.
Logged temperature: -8°F
